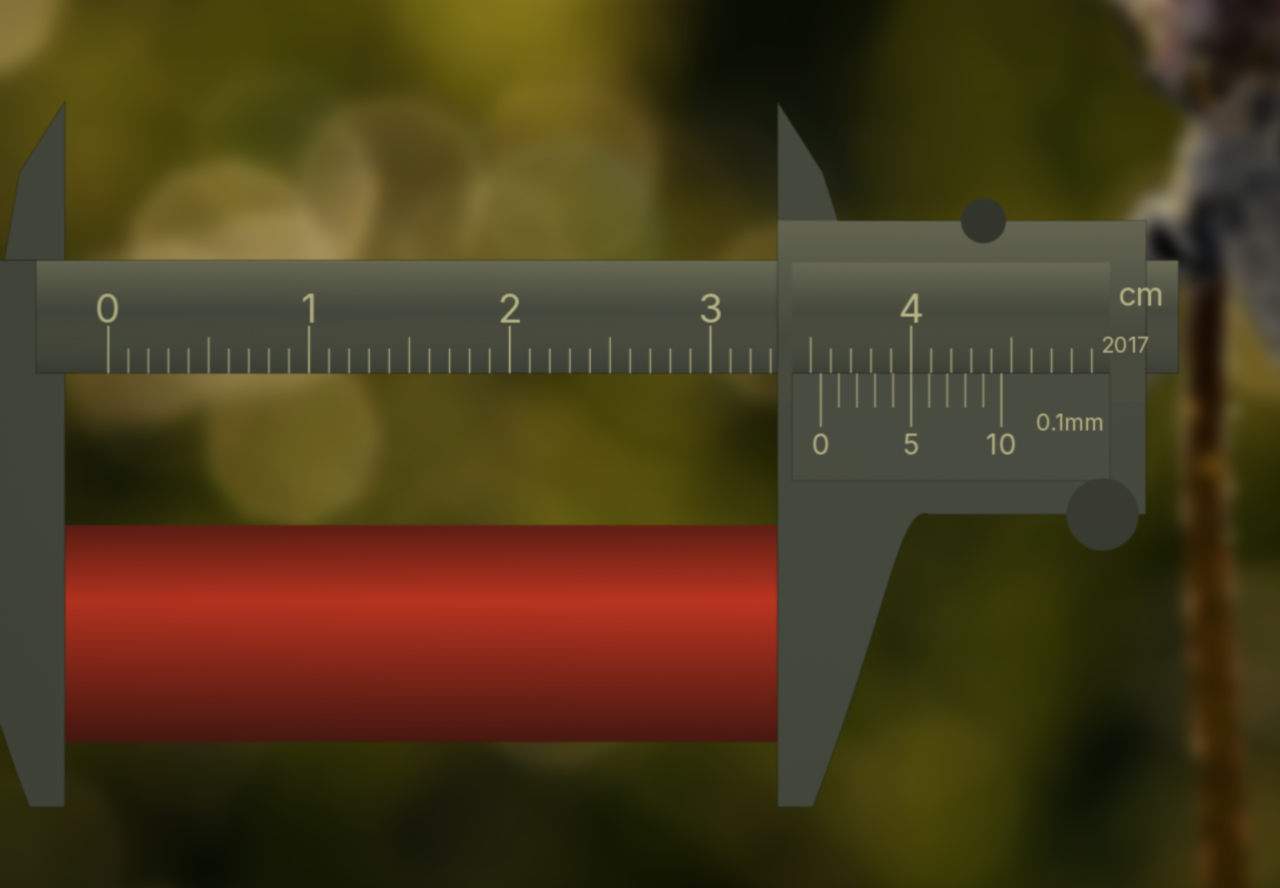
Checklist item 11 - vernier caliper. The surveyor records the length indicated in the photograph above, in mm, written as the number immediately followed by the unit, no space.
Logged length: 35.5mm
